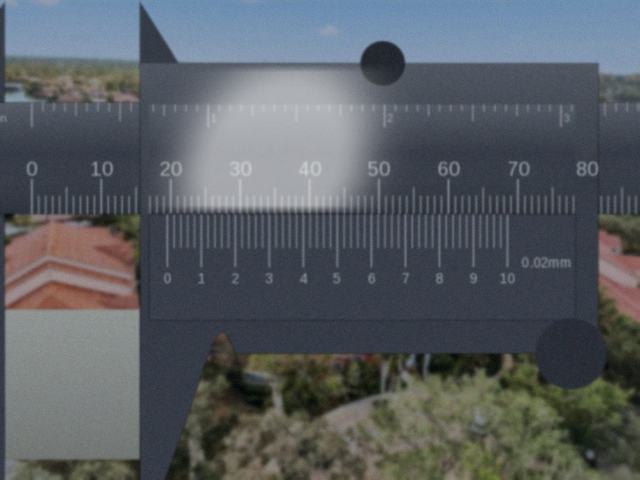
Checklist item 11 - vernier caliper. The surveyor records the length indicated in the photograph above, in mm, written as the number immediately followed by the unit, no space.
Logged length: 19.5mm
